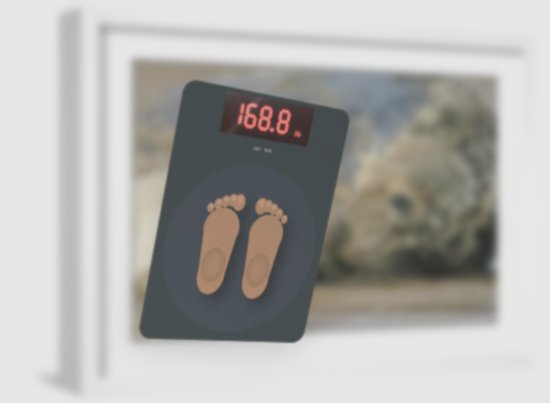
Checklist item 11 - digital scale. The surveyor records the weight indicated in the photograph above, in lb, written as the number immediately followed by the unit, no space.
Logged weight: 168.8lb
